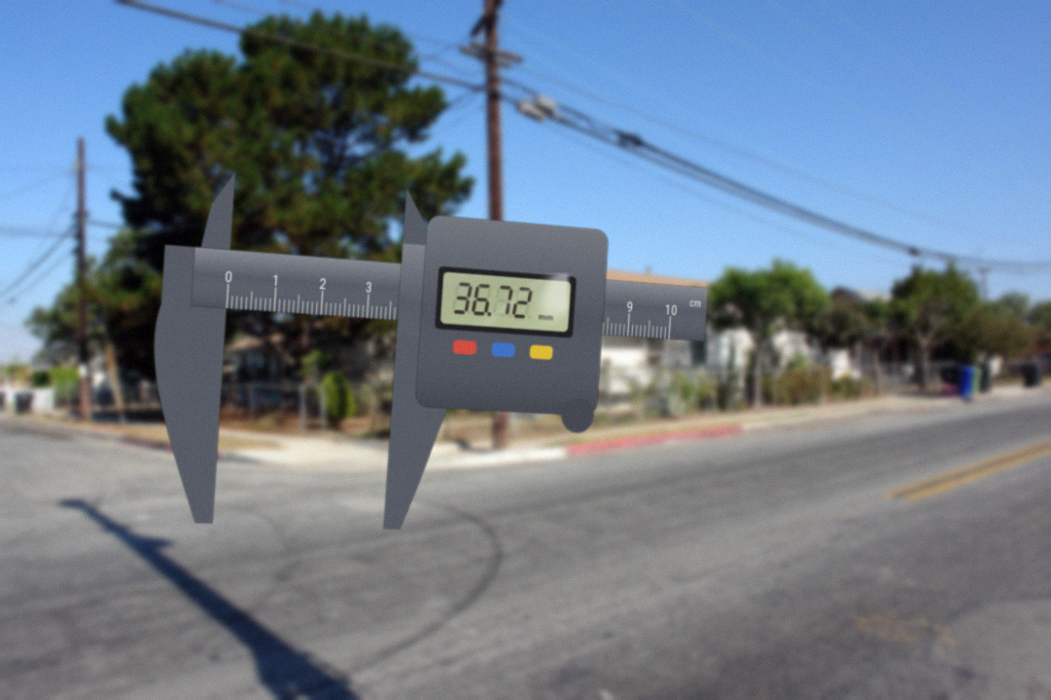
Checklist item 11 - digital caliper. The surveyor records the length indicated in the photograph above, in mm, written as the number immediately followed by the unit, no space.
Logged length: 36.72mm
